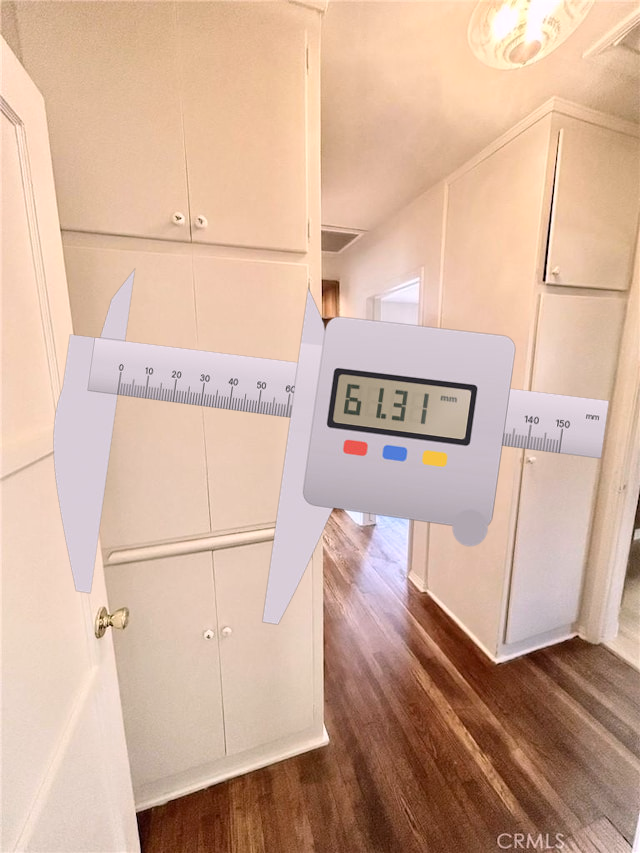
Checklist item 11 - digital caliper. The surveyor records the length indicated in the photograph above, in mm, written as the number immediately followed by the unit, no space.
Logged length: 61.31mm
